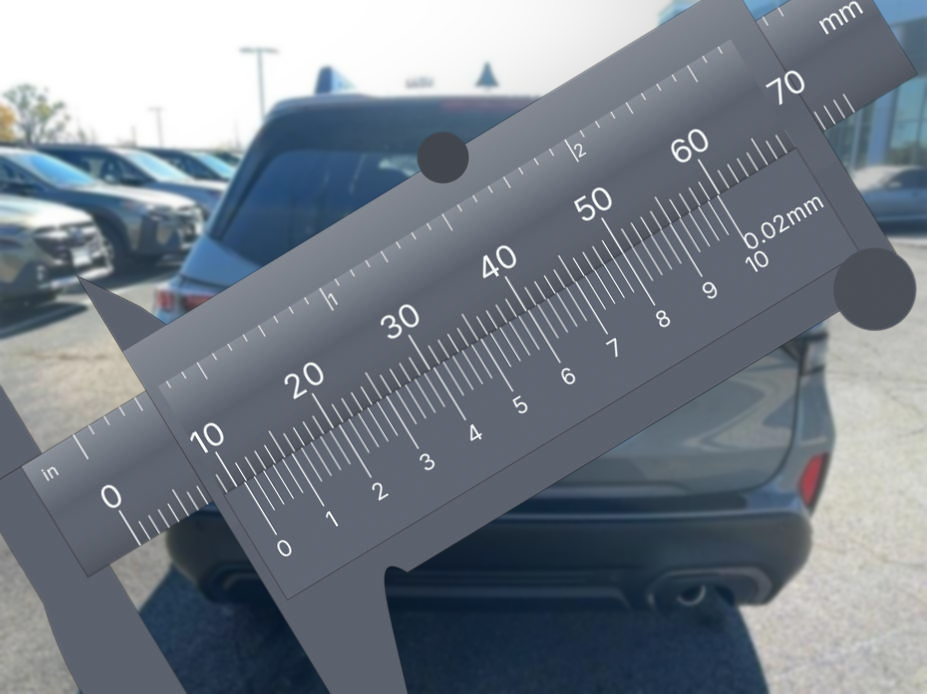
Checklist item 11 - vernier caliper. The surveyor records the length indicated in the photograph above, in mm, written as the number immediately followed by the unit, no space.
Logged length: 10.8mm
